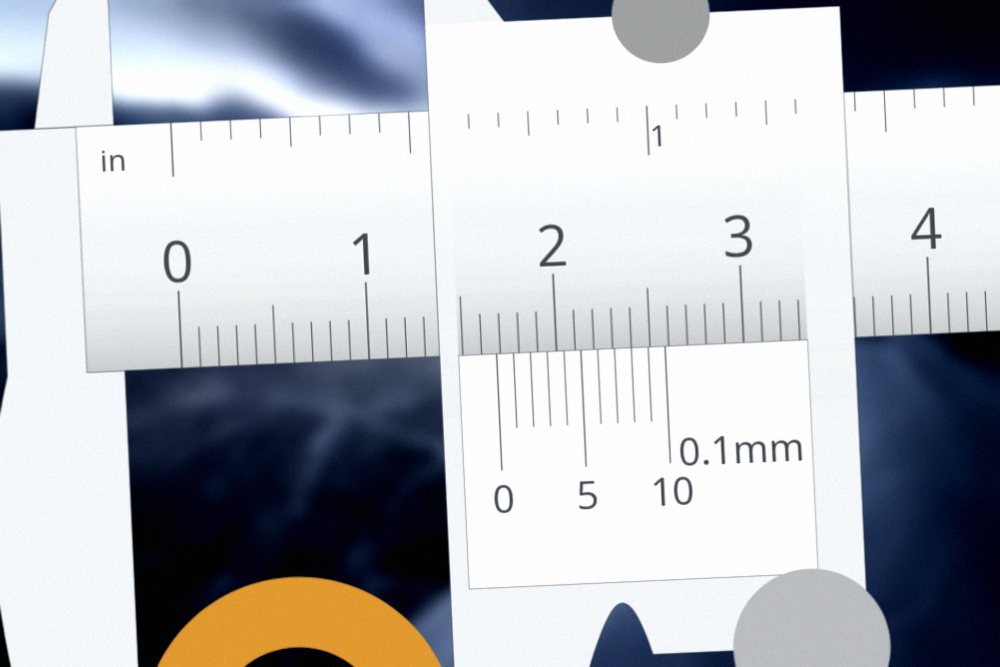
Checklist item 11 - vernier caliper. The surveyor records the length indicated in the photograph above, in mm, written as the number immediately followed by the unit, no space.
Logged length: 16.8mm
